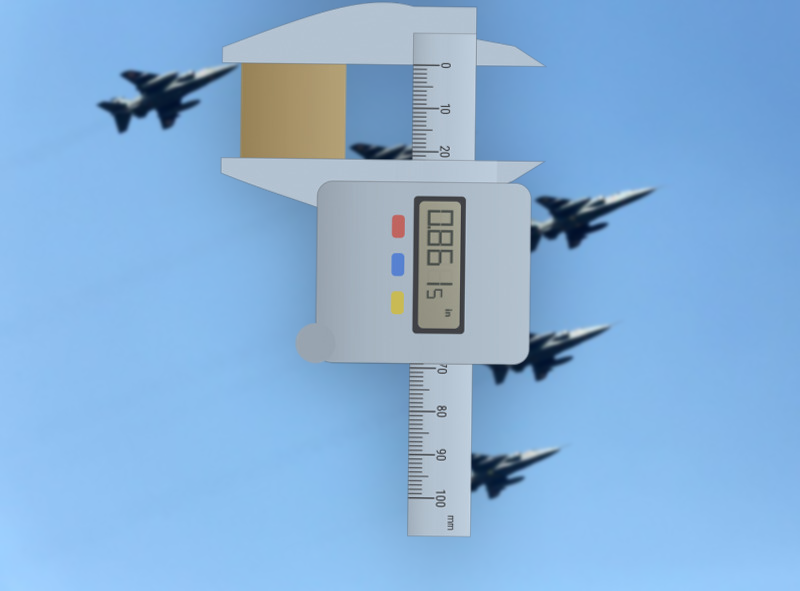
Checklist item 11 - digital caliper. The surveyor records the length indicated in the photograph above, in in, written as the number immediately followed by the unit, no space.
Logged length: 0.8615in
